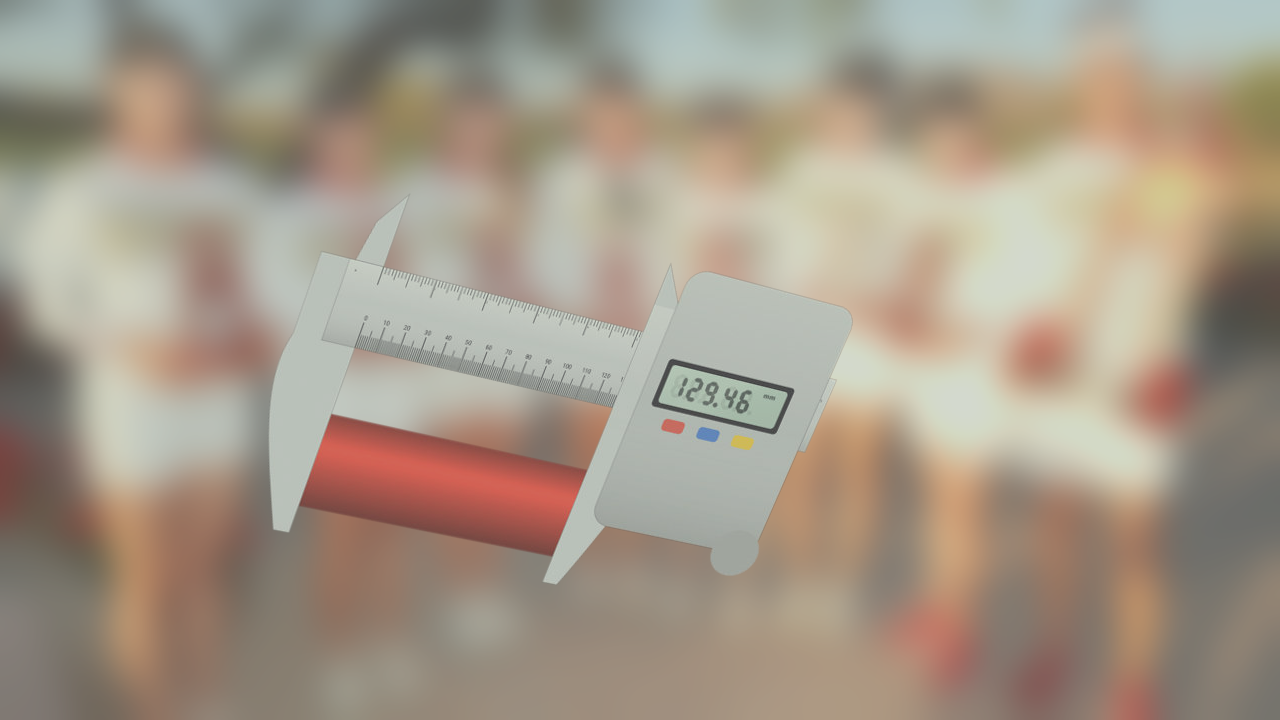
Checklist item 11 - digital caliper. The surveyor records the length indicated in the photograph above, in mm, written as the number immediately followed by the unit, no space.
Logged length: 129.46mm
